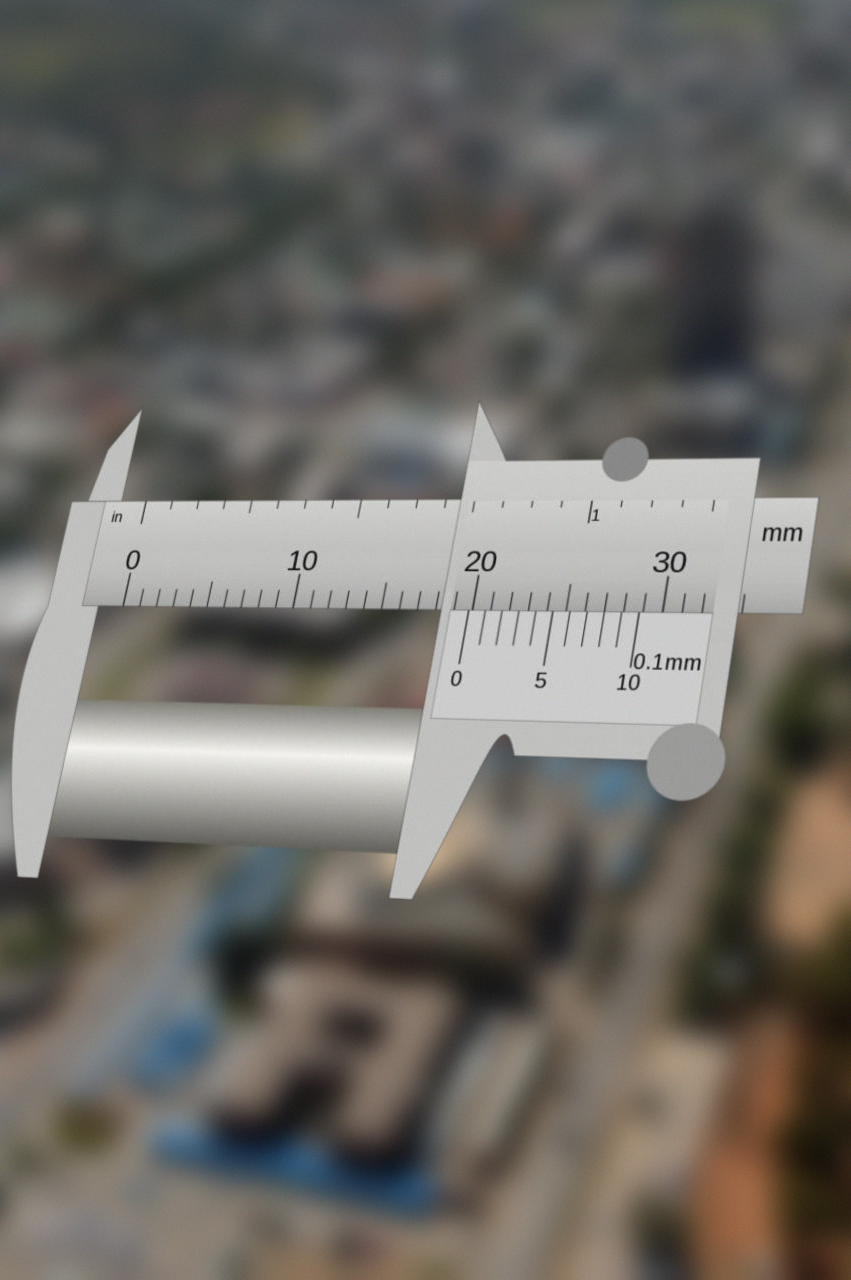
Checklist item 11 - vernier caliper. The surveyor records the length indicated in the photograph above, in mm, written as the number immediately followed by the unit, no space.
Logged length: 19.8mm
